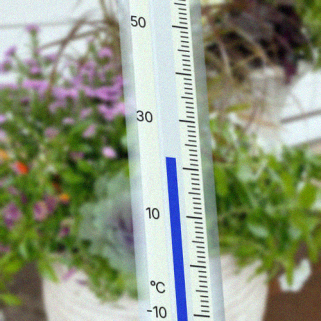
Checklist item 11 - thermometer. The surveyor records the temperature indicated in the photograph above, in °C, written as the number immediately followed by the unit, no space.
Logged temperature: 22°C
